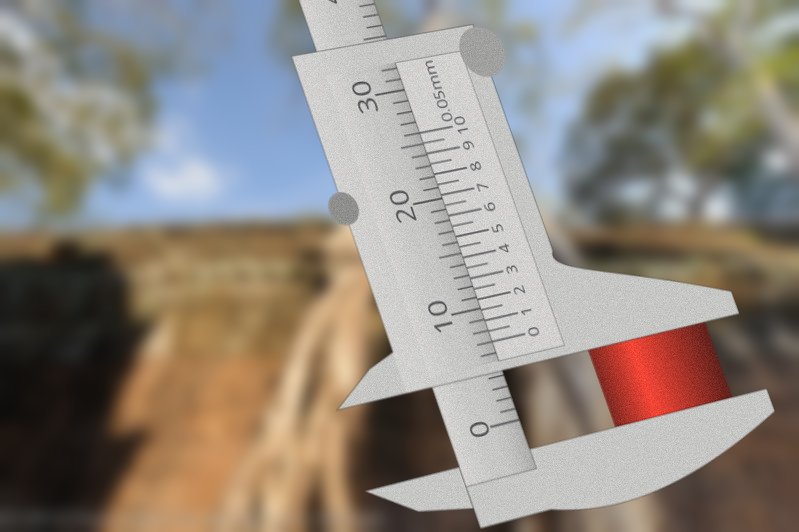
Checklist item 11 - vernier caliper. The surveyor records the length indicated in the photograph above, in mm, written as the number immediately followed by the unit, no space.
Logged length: 7.0mm
